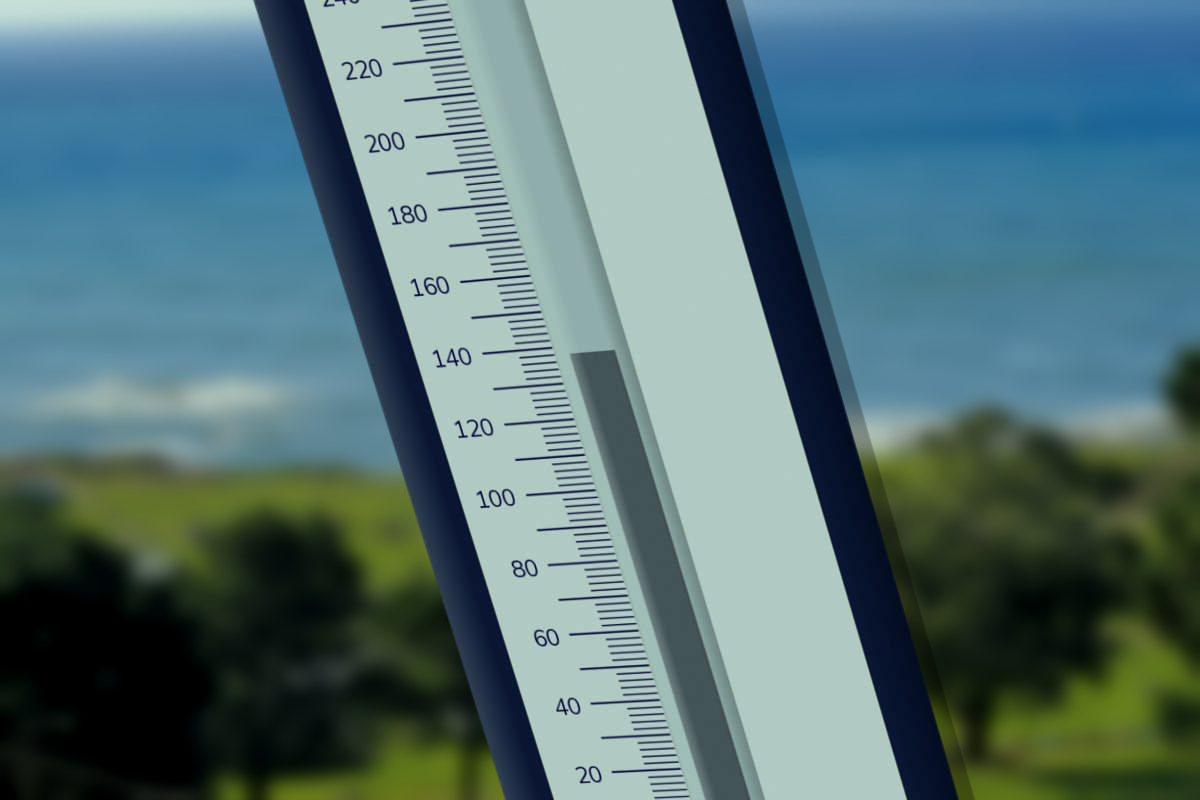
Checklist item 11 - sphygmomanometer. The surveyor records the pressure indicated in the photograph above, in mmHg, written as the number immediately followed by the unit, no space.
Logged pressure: 138mmHg
